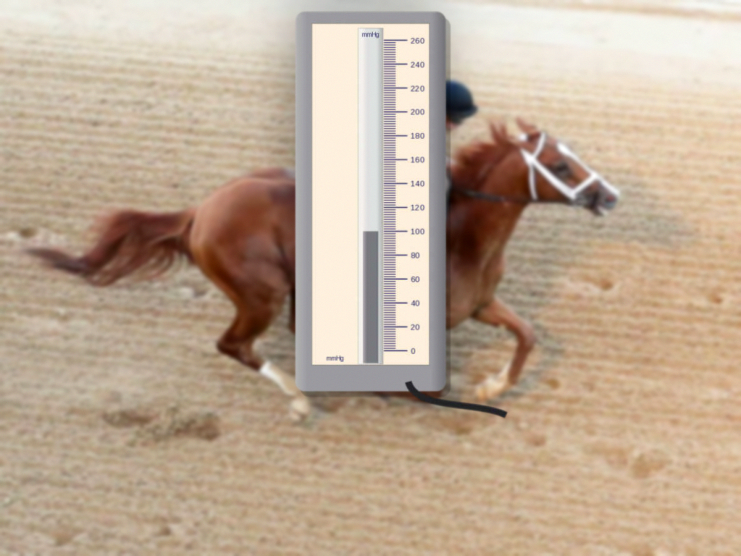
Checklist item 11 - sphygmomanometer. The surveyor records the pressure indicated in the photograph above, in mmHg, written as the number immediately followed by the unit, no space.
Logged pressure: 100mmHg
